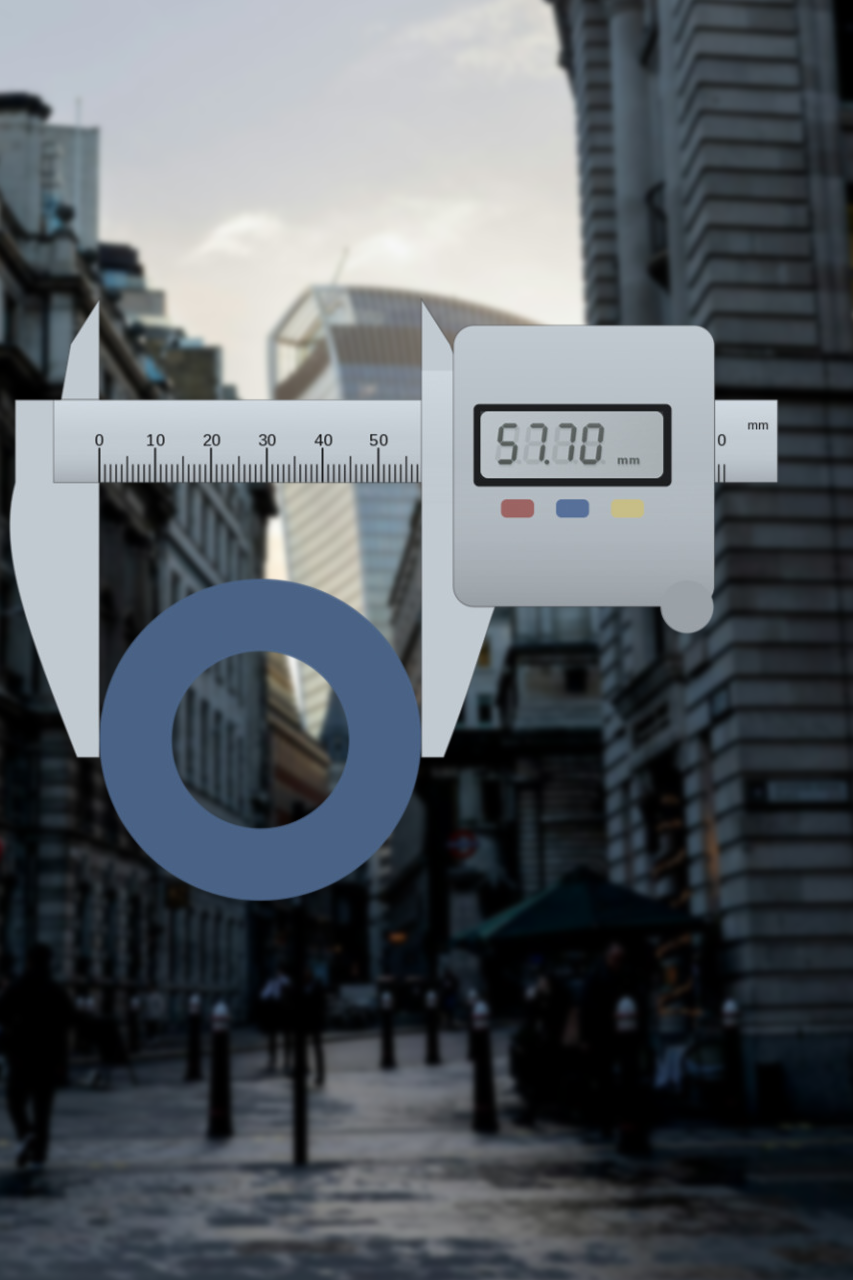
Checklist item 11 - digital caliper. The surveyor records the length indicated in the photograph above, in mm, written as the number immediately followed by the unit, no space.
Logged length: 57.70mm
